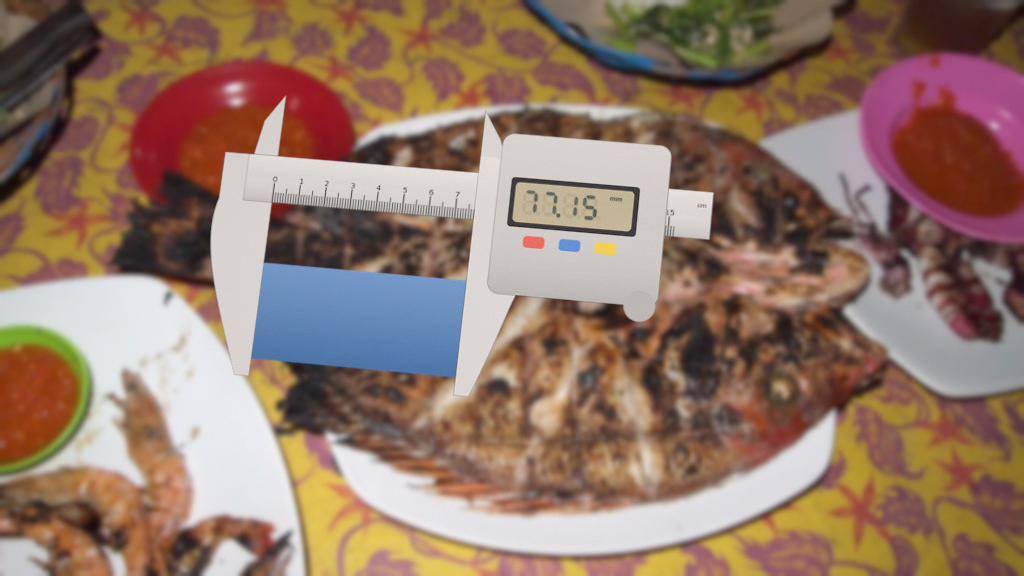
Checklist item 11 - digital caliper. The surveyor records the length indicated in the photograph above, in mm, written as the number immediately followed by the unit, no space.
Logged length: 77.15mm
